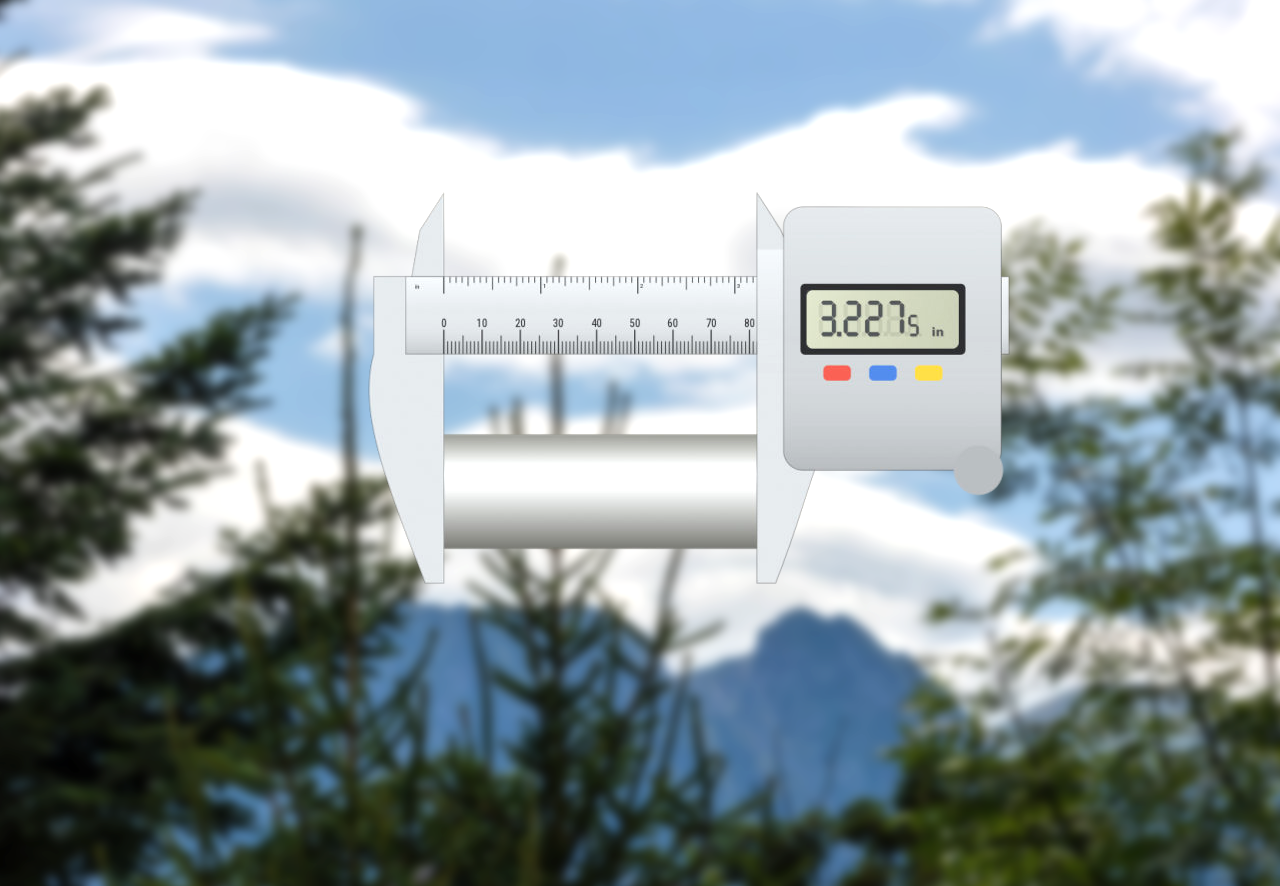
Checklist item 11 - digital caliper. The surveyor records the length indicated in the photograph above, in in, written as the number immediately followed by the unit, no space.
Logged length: 3.2275in
